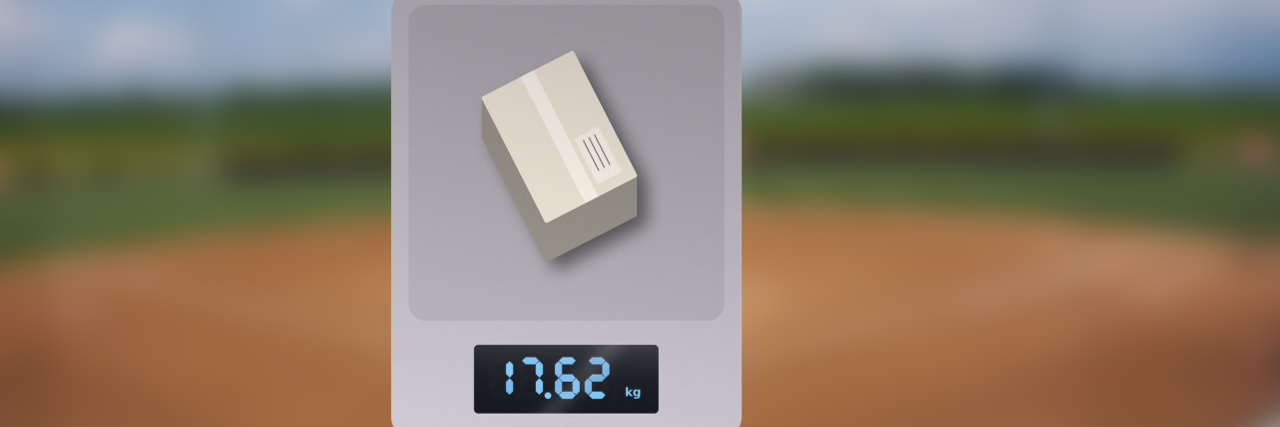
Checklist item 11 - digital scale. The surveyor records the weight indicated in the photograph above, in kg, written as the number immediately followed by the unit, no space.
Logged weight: 17.62kg
